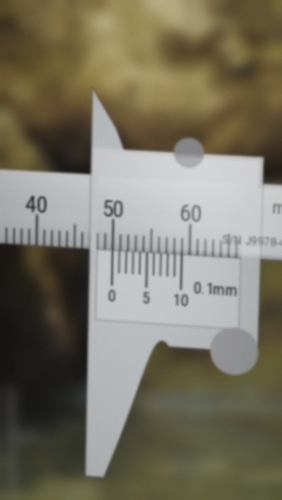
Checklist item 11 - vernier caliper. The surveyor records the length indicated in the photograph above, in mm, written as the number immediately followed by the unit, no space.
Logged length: 50.0mm
